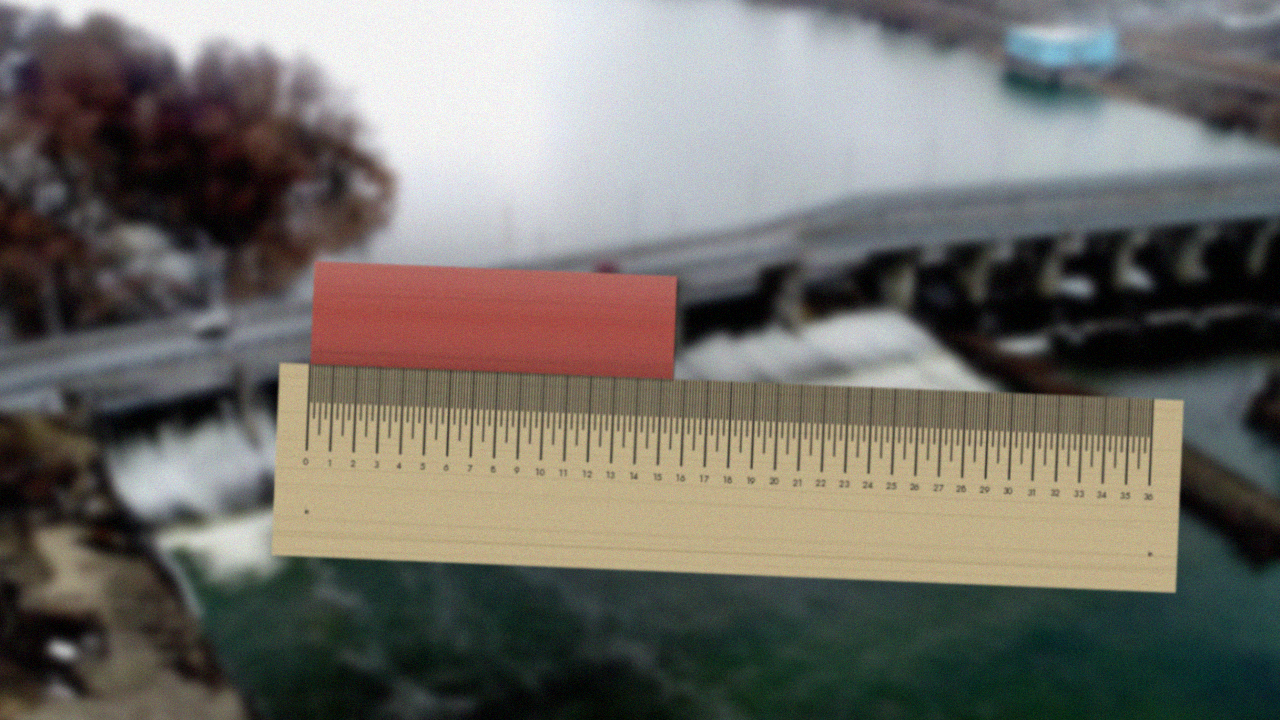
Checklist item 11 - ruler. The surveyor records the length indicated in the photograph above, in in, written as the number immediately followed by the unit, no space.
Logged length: 15.5in
